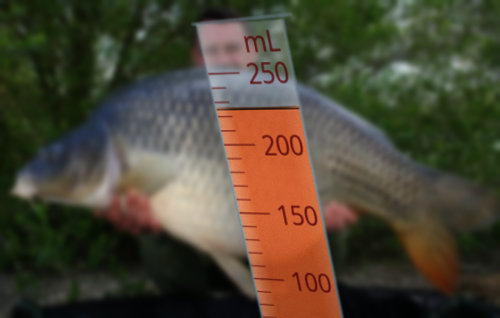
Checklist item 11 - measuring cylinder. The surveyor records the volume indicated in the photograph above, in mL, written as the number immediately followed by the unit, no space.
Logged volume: 225mL
